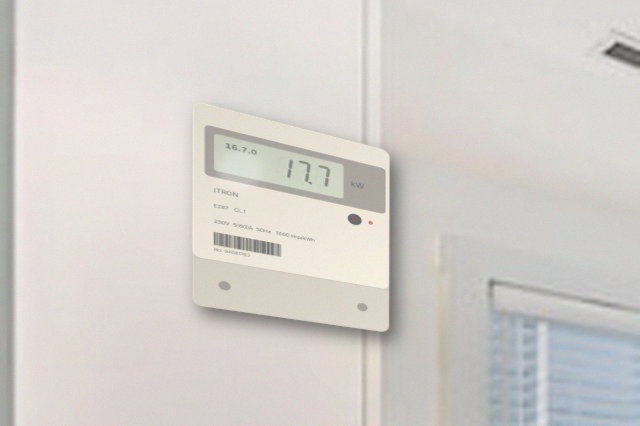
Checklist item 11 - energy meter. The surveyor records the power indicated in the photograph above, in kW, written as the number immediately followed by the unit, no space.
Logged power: 17.7kW
